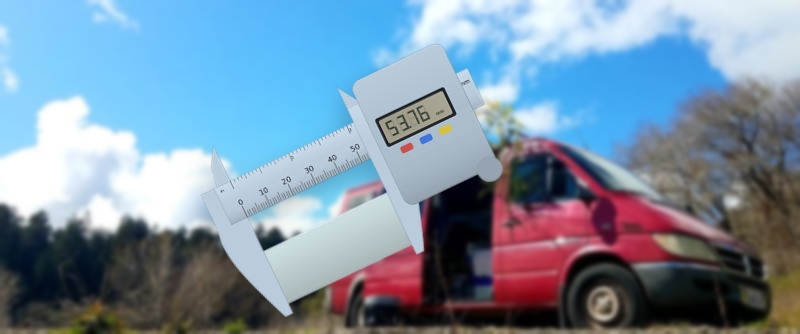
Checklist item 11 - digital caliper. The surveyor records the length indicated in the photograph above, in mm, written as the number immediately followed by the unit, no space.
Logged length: 53.76mm
